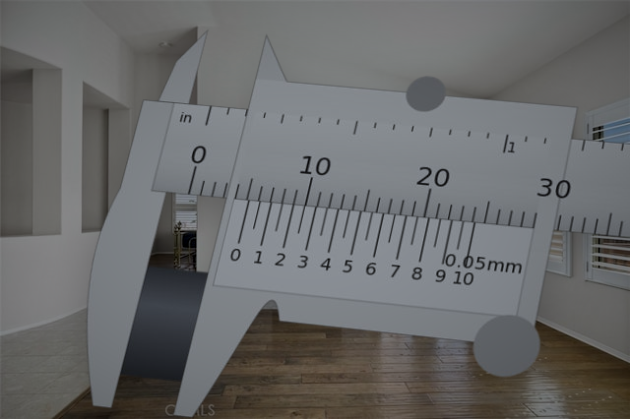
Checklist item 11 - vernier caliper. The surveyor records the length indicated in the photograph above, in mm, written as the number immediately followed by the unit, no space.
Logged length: 5.2mm
